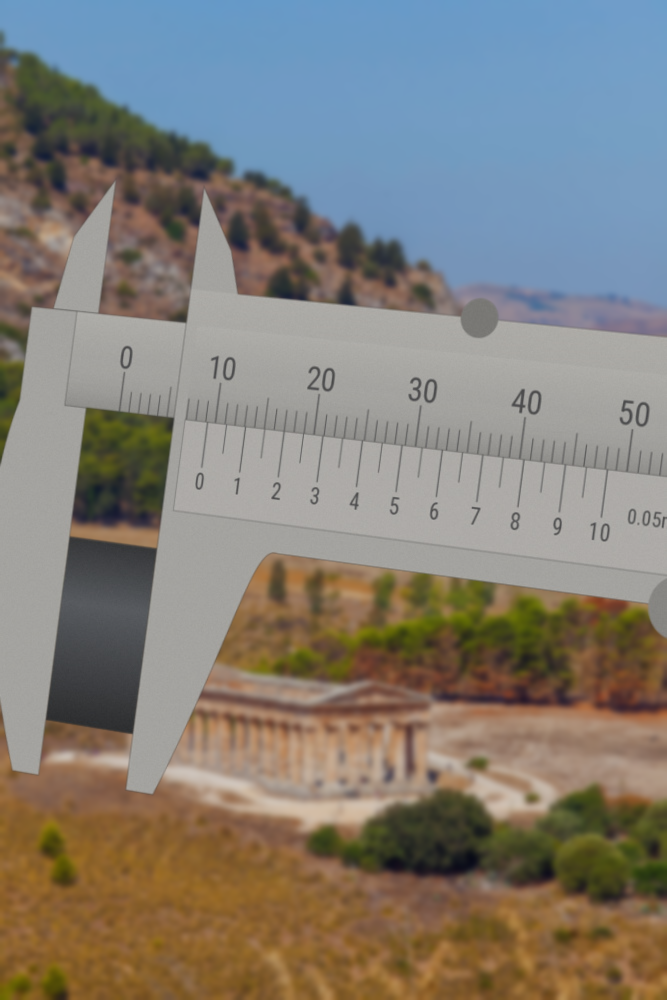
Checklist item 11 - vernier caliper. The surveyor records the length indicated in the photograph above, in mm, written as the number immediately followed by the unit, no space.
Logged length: 9.2mm
